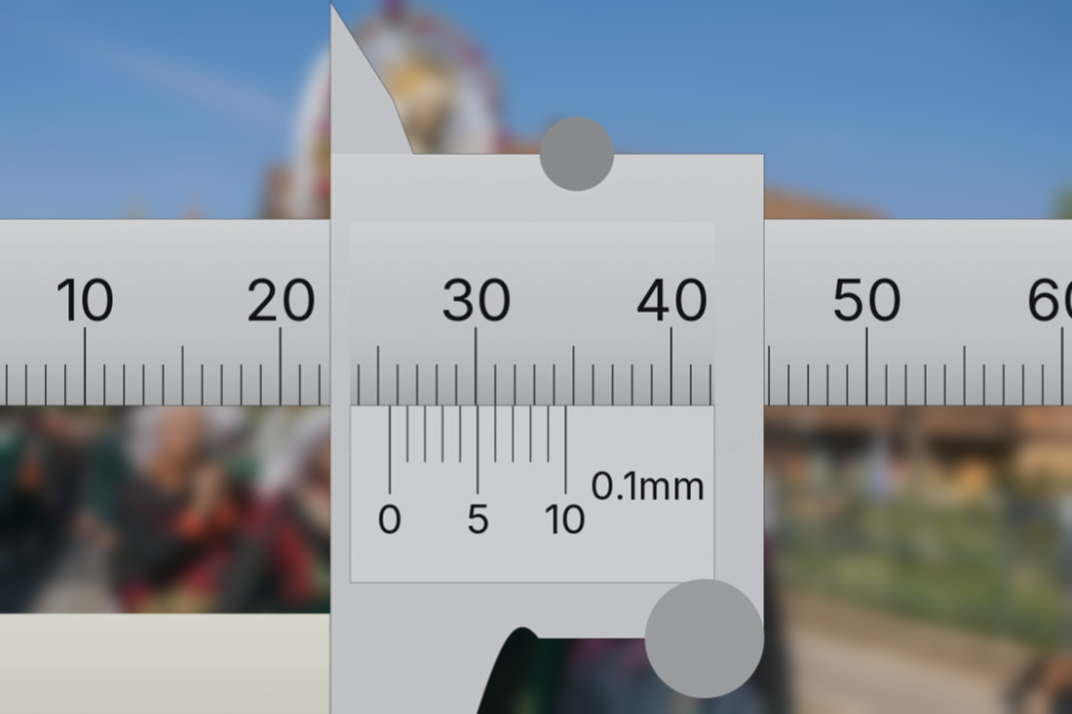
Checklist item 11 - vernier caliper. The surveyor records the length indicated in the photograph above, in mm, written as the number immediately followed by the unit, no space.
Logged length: 25.6mm
